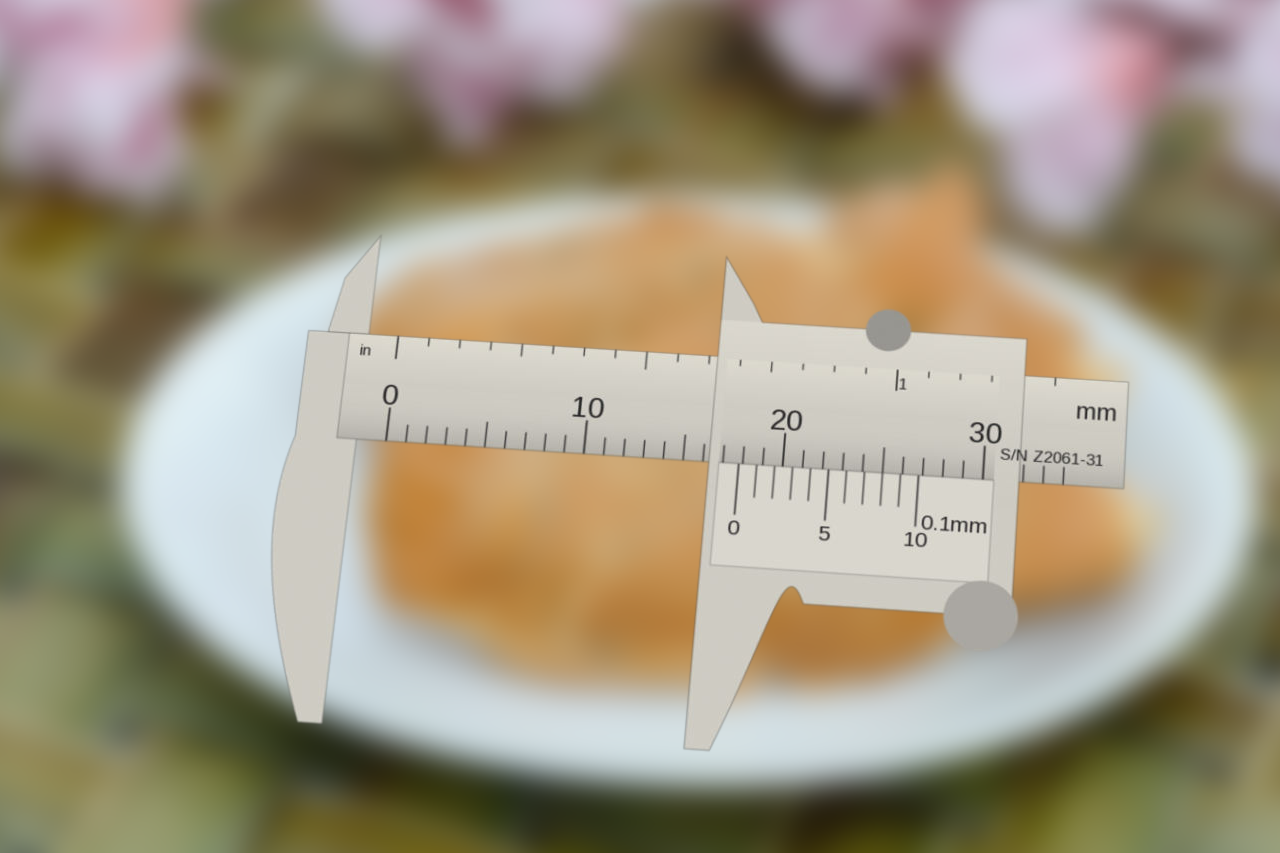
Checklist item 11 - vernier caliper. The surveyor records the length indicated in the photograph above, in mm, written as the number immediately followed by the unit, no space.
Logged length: 17.8mm
